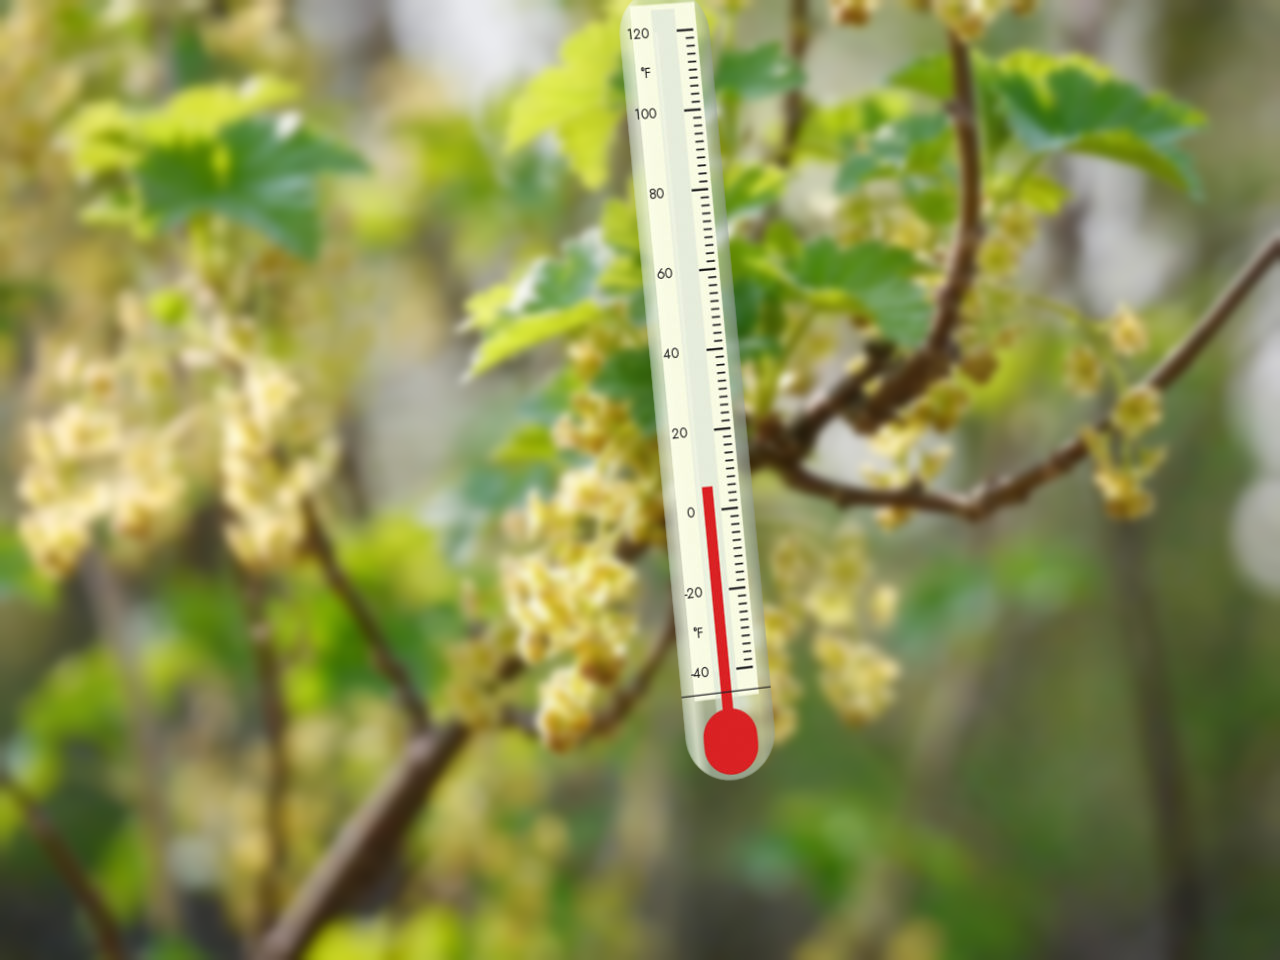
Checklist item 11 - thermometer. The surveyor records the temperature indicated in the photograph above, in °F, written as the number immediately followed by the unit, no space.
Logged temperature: 6°F
